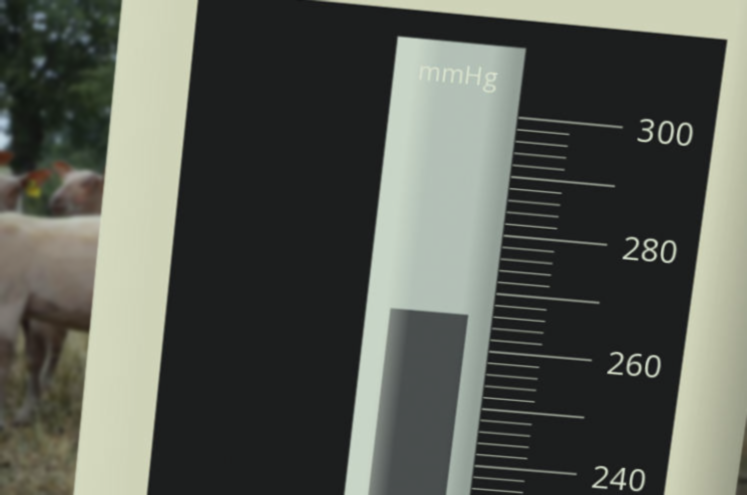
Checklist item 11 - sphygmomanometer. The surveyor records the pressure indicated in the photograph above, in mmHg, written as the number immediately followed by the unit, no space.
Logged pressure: 266mmHg
